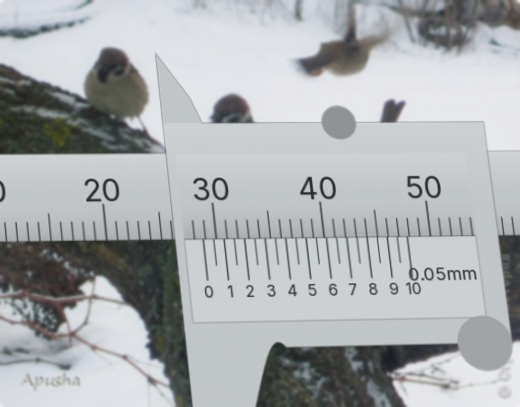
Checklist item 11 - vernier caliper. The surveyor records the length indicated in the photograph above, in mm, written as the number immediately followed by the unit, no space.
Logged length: 28.8mm
